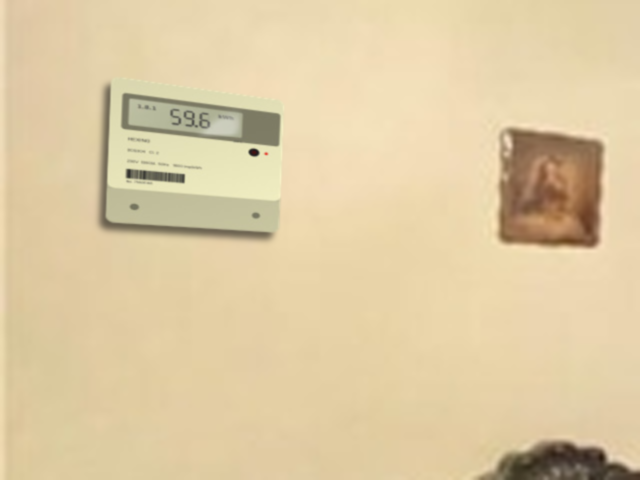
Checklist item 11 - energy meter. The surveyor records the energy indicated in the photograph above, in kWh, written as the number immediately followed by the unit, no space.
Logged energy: 59.6kWh
